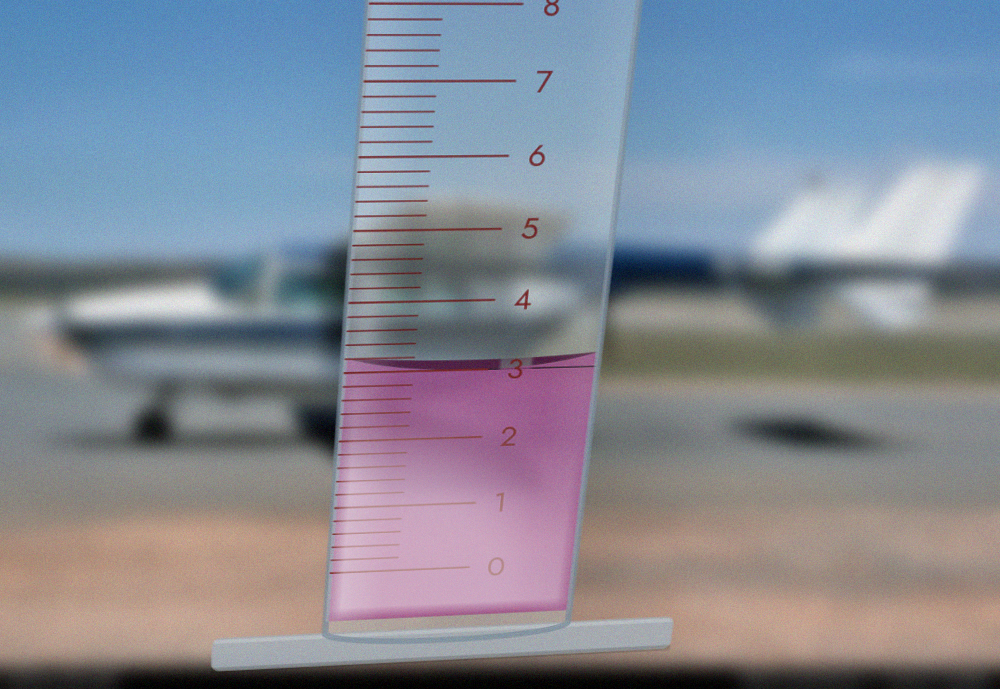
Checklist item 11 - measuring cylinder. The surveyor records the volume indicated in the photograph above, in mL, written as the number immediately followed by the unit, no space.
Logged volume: 3mL
